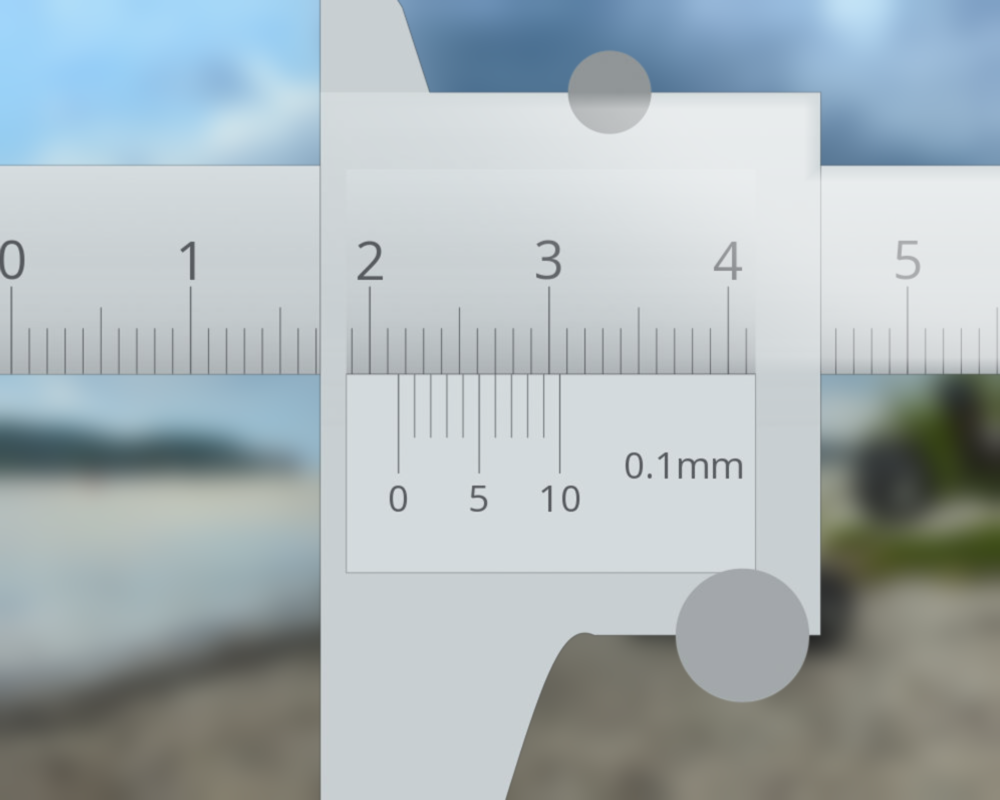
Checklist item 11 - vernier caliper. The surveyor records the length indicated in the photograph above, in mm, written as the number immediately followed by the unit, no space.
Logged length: 21.6mm
